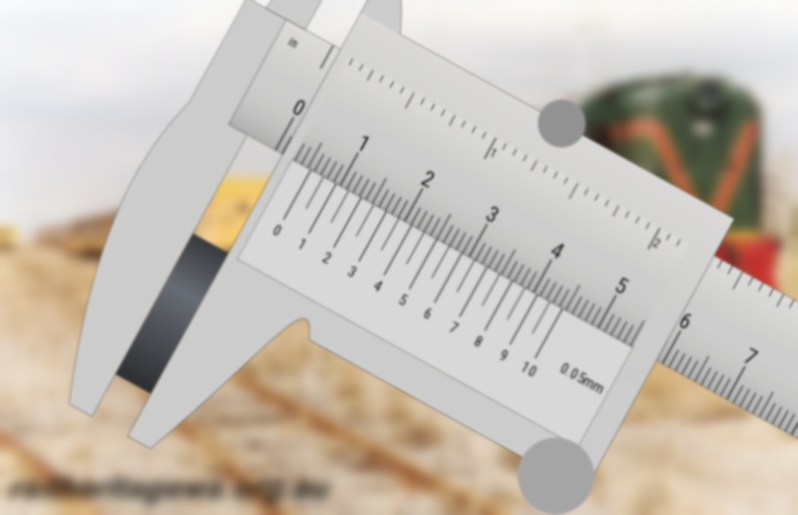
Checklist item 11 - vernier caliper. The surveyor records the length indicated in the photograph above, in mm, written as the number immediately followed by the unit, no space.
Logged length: 5.5mm
